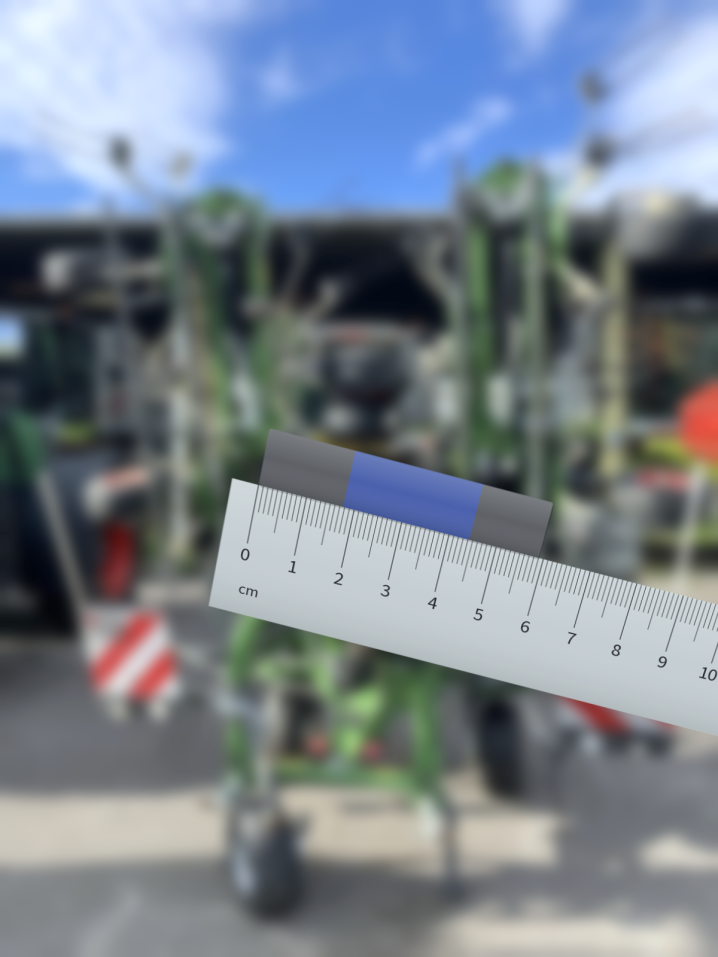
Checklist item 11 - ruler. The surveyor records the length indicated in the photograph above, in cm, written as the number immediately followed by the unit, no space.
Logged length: 5.9cm
